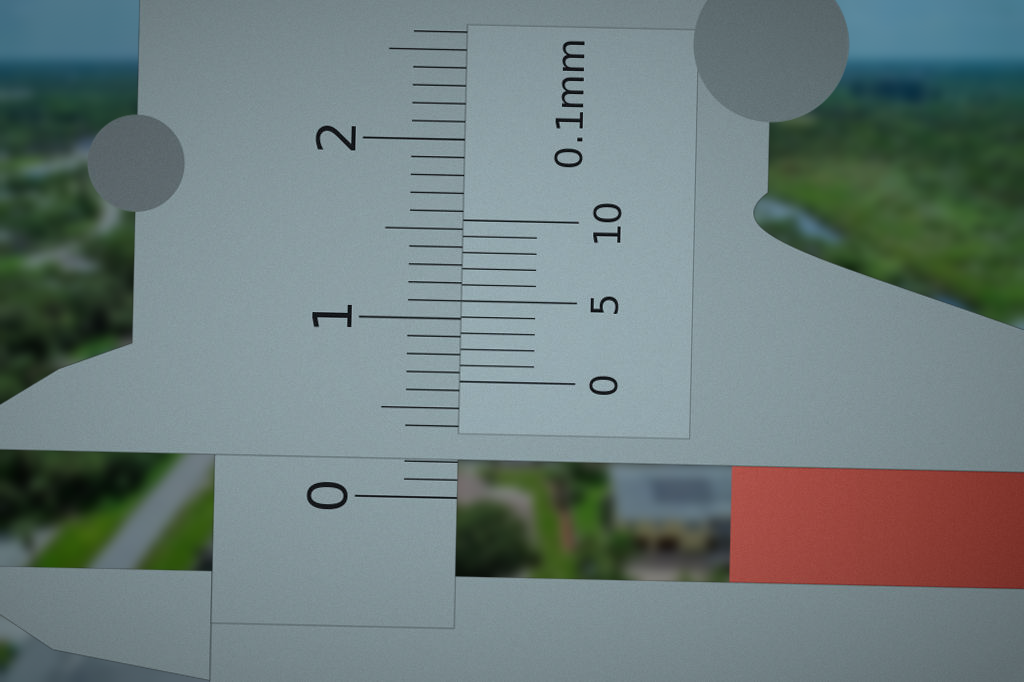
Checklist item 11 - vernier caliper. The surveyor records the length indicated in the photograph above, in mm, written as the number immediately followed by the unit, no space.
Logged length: 6.5mm
